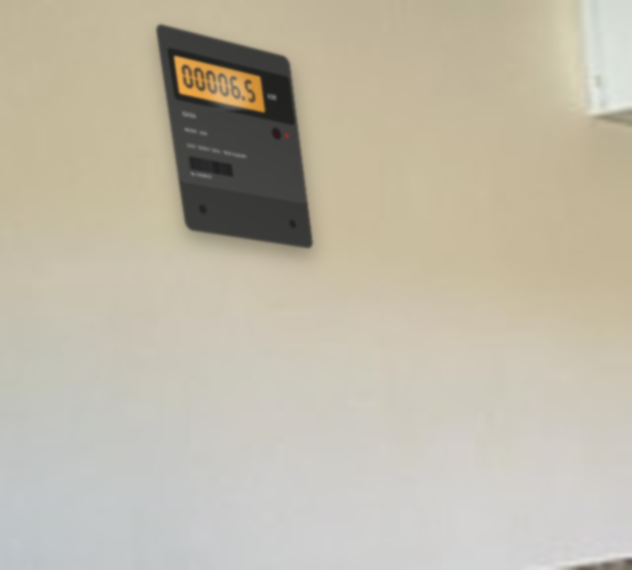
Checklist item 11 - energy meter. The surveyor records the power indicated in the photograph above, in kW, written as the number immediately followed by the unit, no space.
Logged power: 6.5kW
